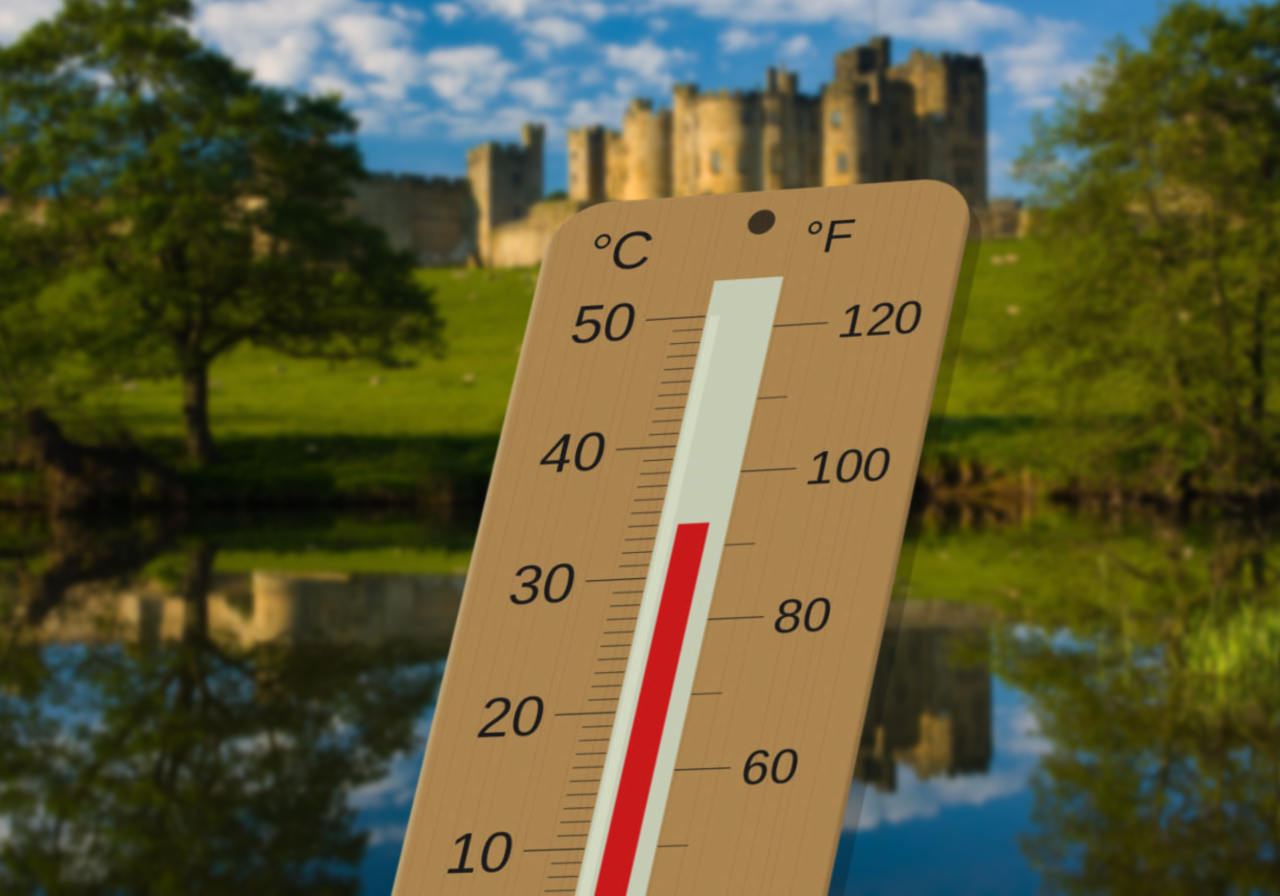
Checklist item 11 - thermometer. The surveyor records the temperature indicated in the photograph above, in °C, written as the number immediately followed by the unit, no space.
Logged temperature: 34°C
